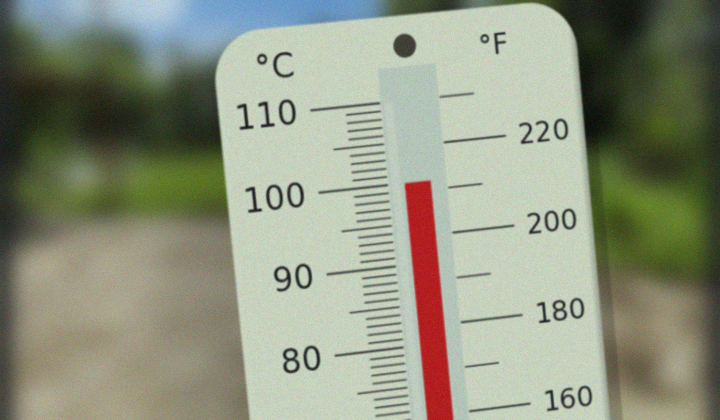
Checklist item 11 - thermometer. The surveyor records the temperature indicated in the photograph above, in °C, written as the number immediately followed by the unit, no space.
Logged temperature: 100°C
